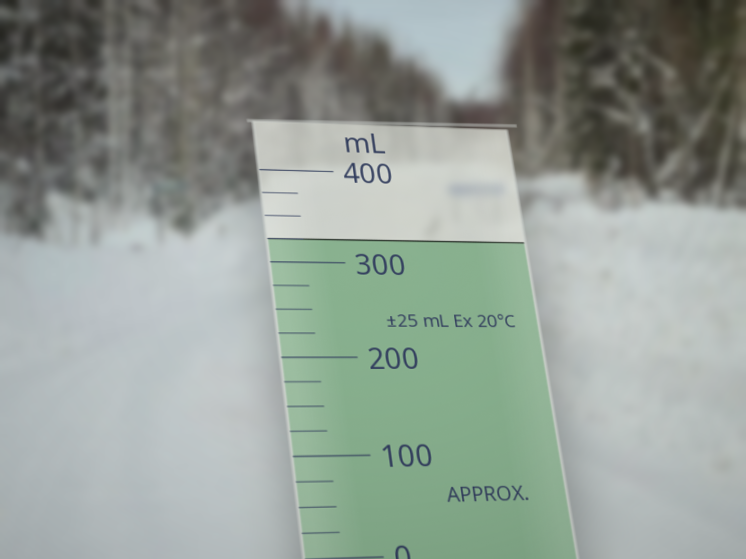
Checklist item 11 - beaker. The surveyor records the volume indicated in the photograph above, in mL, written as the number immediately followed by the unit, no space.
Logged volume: 325mL
